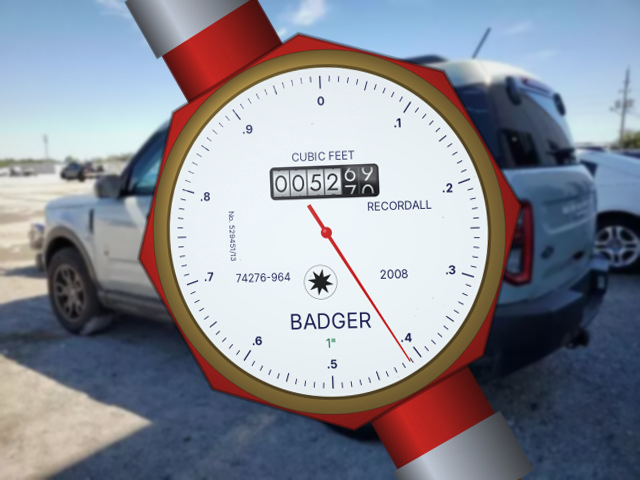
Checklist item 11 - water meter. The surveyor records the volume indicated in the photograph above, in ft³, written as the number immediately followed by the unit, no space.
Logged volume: 5269.41ft³
